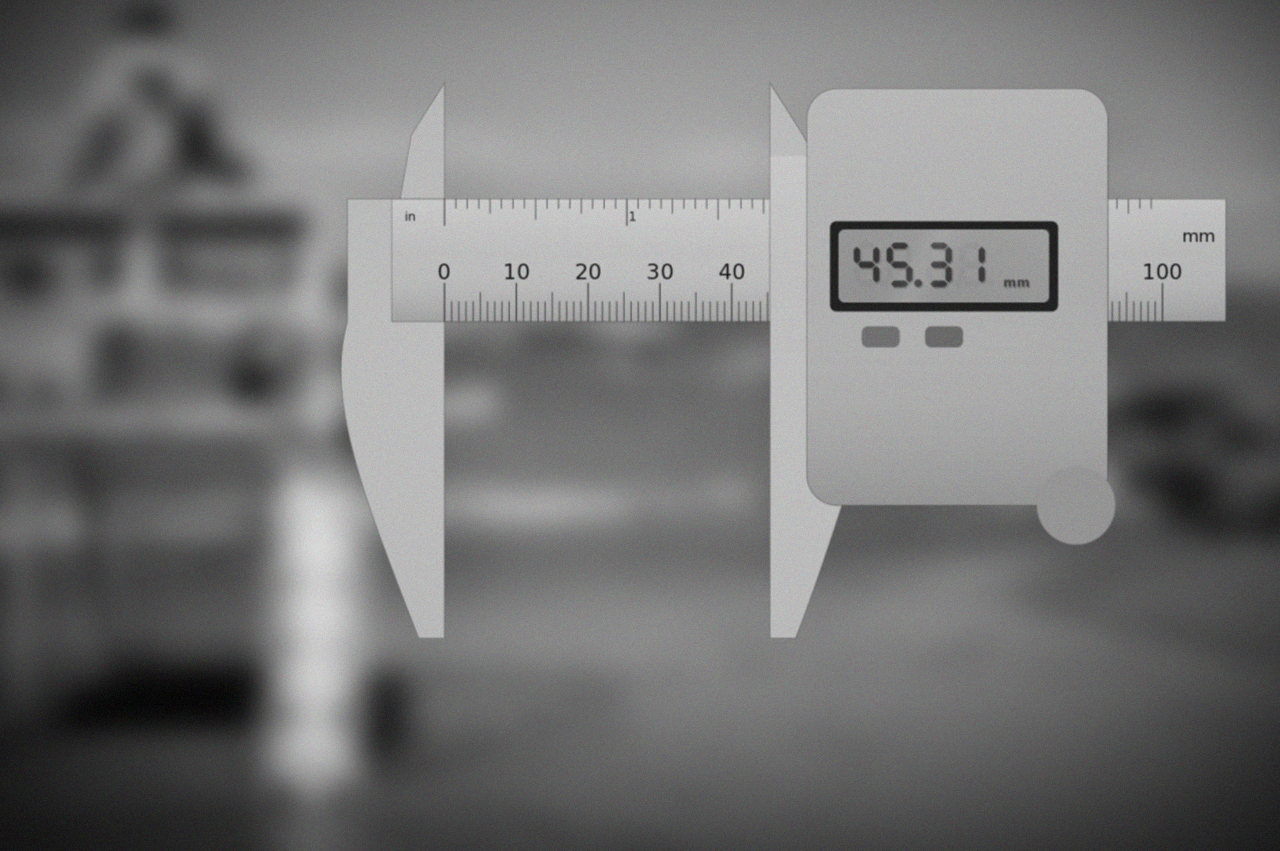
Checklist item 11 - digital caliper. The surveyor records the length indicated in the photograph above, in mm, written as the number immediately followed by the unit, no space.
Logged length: 45.31mm
